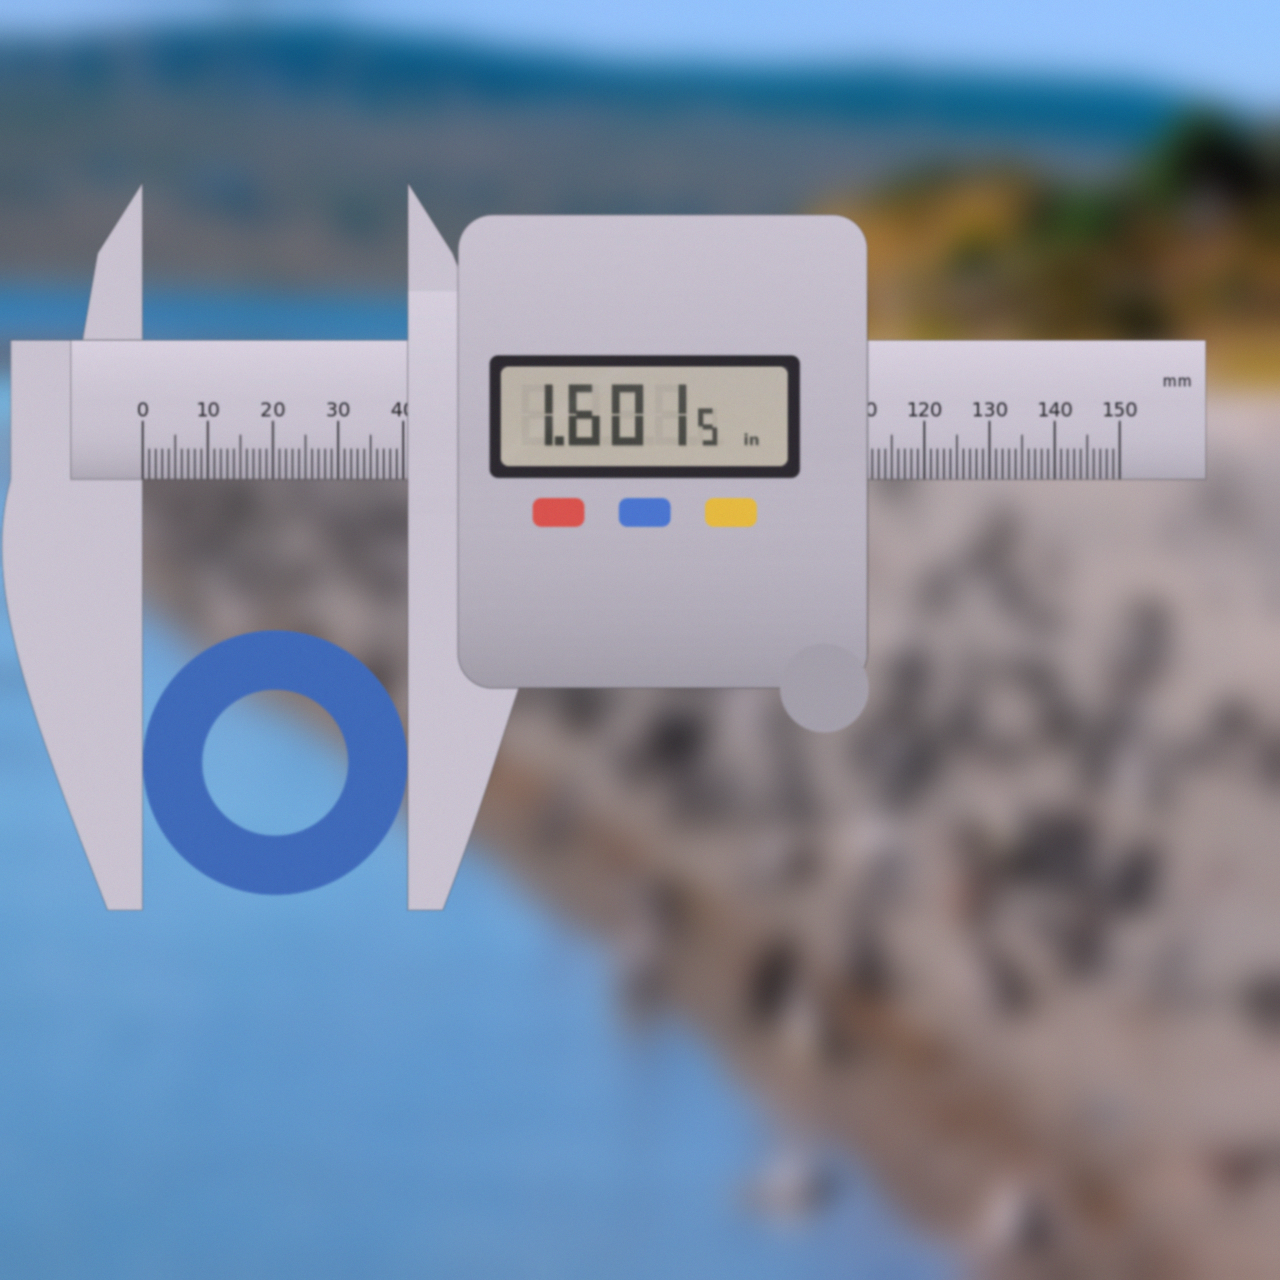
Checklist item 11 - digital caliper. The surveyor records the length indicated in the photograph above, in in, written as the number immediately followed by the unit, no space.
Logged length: 1.6015in
